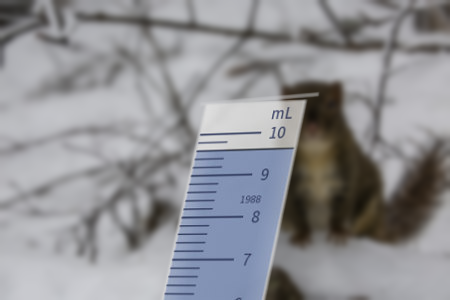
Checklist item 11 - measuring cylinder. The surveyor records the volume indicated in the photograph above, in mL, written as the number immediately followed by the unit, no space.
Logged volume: 9.6mL
